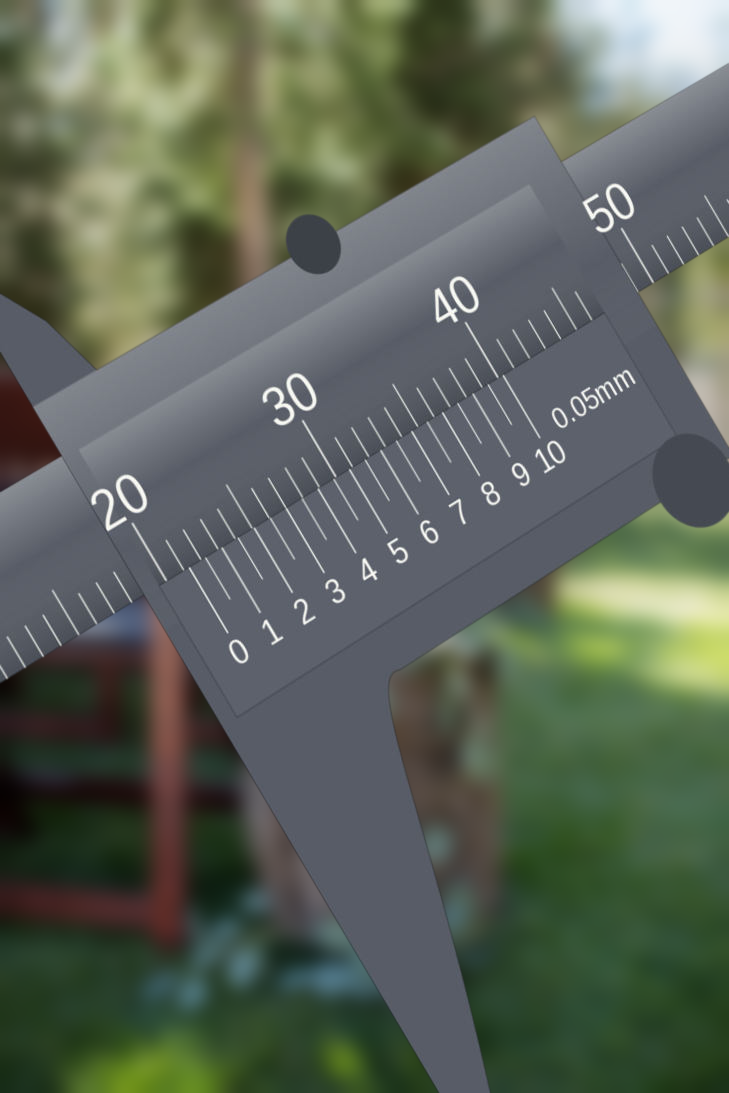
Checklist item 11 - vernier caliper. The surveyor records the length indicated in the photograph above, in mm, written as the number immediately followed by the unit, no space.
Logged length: 21.3mm
